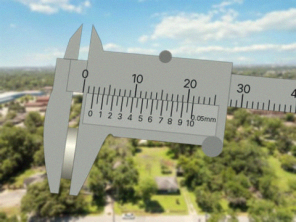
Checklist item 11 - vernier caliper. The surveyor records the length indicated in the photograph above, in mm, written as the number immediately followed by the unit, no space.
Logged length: 2.0mm
